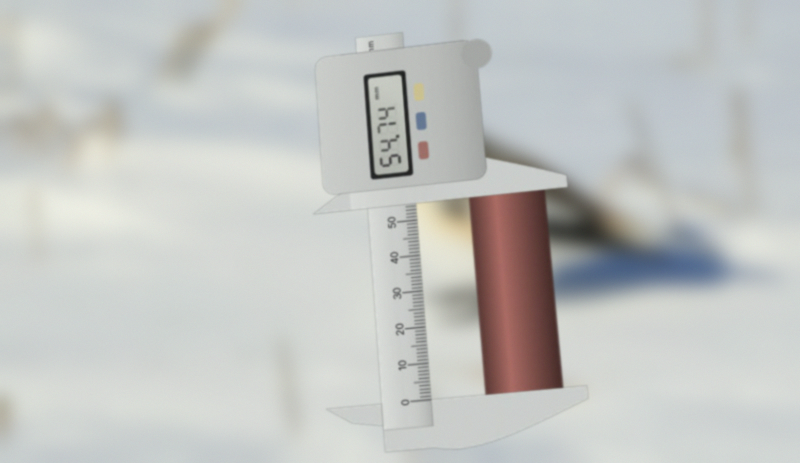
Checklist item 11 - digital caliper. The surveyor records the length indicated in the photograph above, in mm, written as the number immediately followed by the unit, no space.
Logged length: 54.74mm
